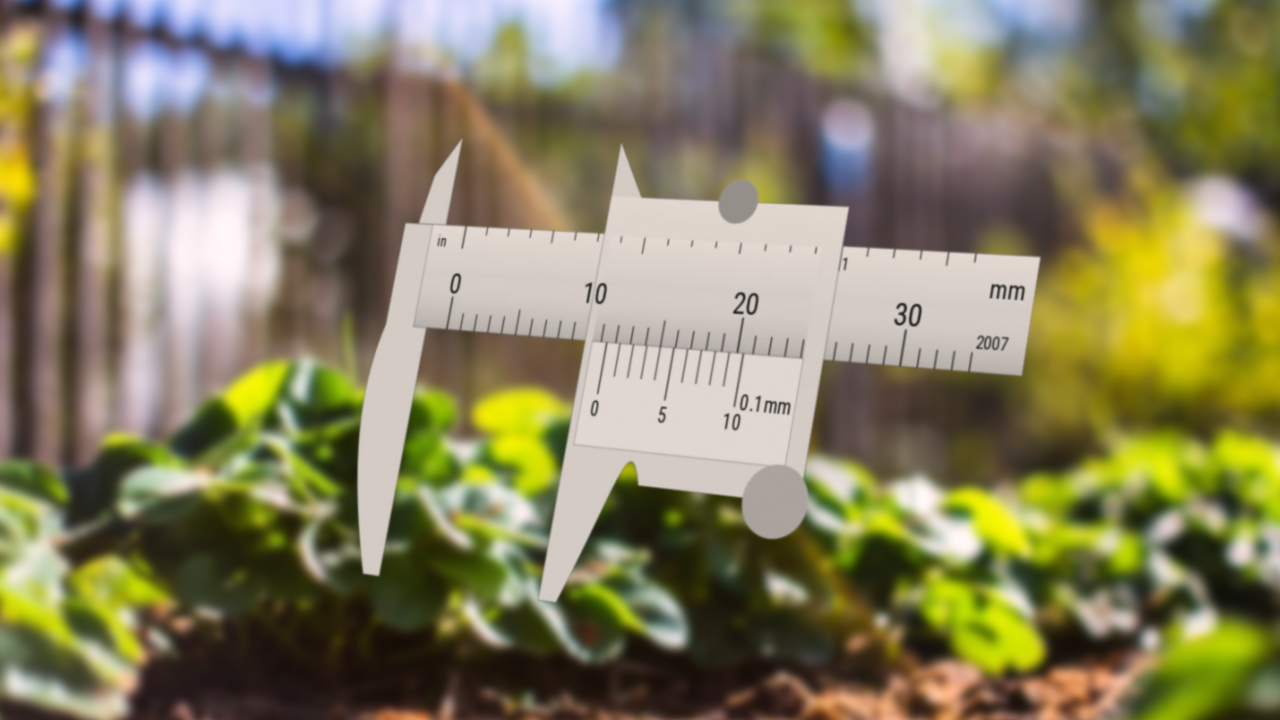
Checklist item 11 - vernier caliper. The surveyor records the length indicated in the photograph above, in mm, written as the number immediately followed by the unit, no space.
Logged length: 11.4mm
